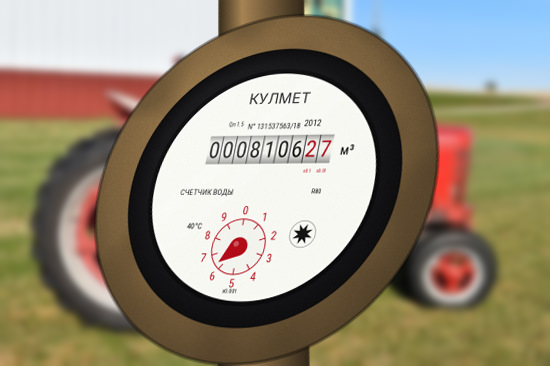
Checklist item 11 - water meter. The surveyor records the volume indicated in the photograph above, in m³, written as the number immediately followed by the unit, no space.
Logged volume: 8106.276m³
